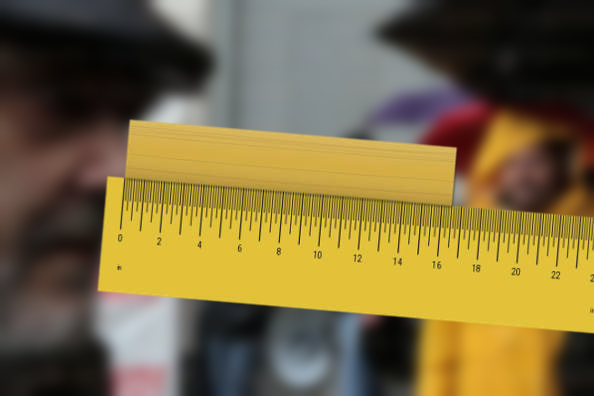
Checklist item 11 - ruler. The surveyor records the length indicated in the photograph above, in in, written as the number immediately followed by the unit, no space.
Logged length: 16.5in
